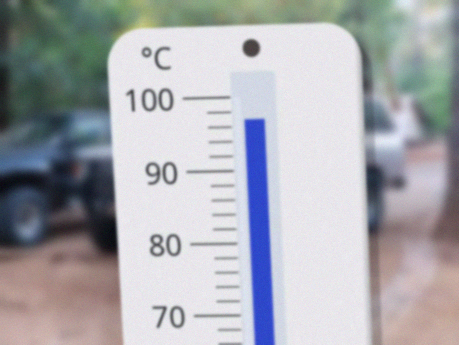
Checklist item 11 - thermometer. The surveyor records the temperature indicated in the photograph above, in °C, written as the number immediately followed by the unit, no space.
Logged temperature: 97°C
